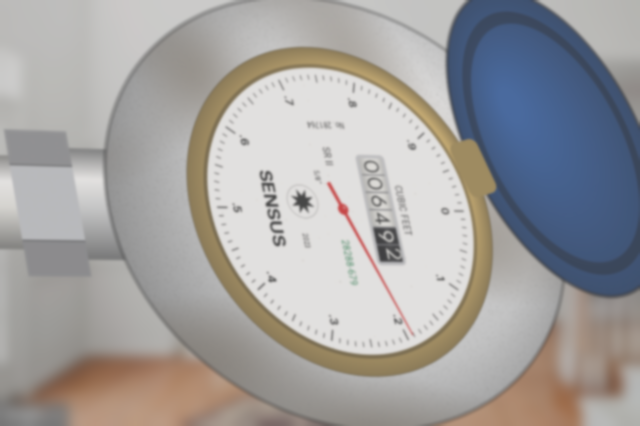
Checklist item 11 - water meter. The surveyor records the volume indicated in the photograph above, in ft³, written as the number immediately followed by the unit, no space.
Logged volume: 6492.19ft³
